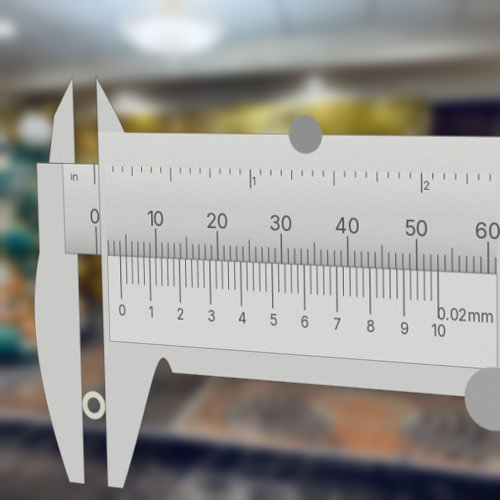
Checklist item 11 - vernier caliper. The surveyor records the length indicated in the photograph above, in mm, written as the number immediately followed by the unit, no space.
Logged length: 4.0mm
